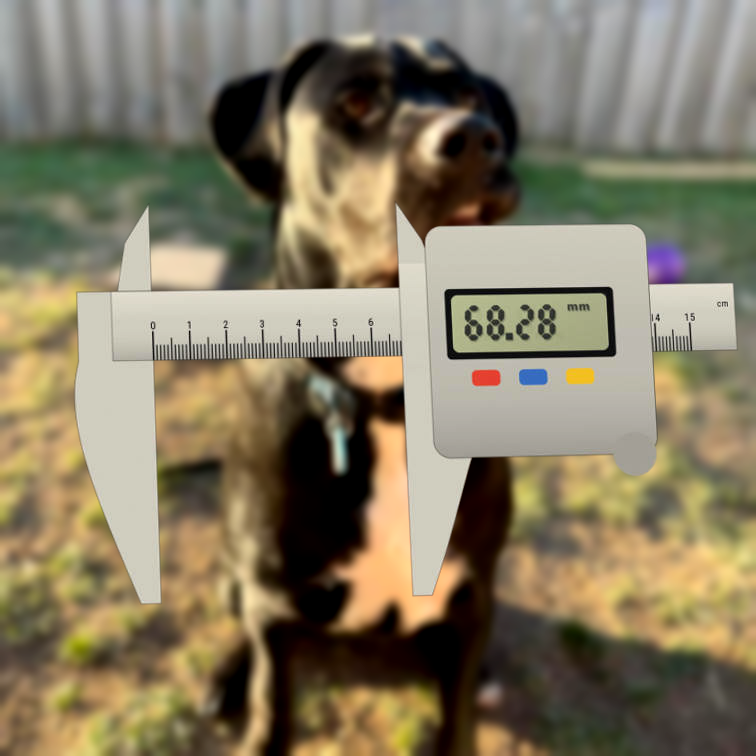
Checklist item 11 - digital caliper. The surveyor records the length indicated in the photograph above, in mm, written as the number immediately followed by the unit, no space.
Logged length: 68.28mm
